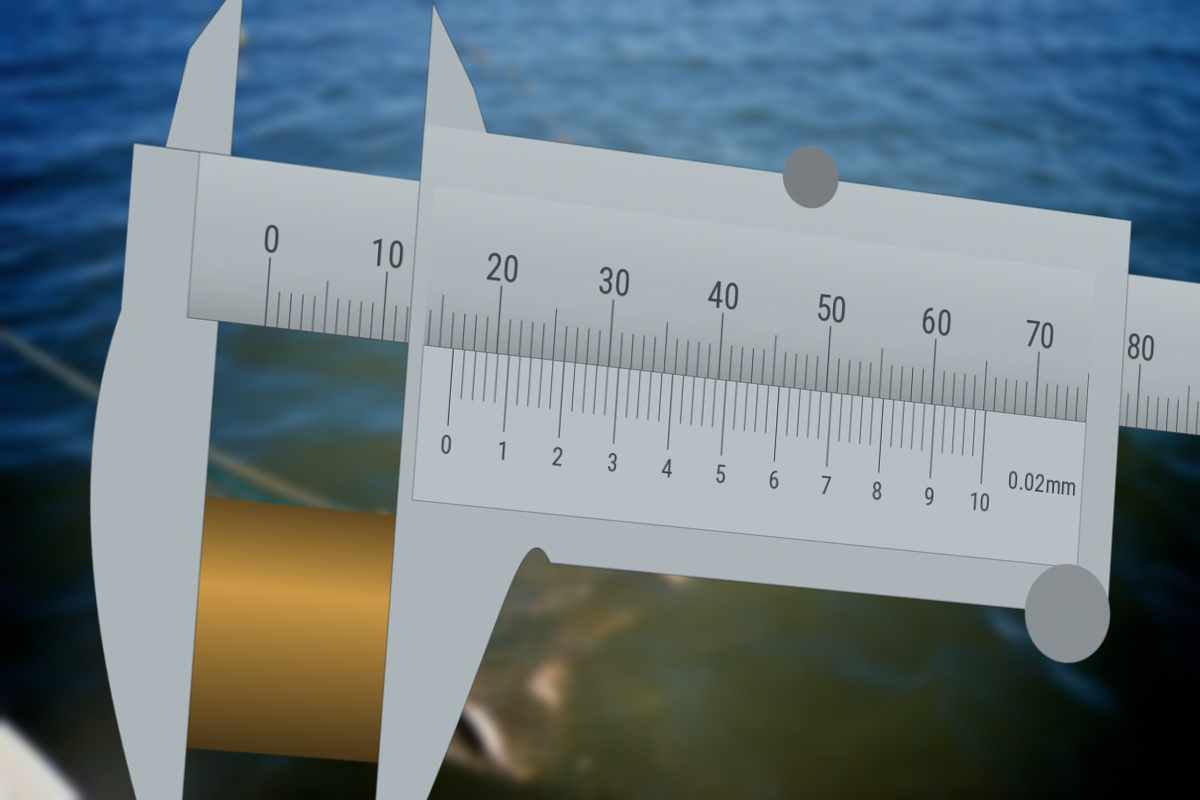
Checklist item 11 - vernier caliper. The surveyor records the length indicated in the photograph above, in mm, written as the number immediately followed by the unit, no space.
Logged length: 16.2mm
